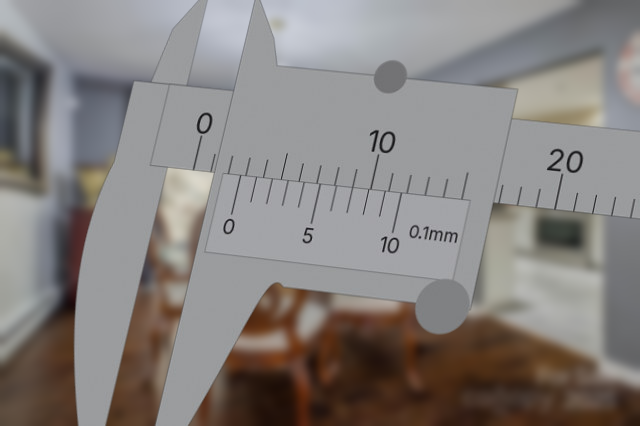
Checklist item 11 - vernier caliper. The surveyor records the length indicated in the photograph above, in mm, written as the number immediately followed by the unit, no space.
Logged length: 2.7mm
